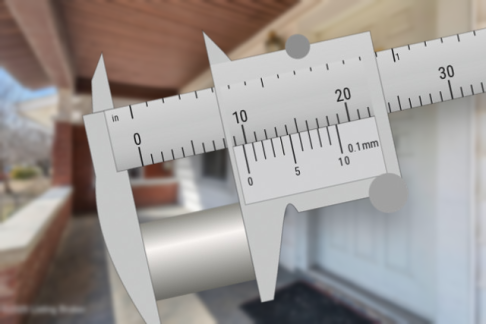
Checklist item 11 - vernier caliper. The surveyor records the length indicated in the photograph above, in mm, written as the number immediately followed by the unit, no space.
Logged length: 9.7mm
